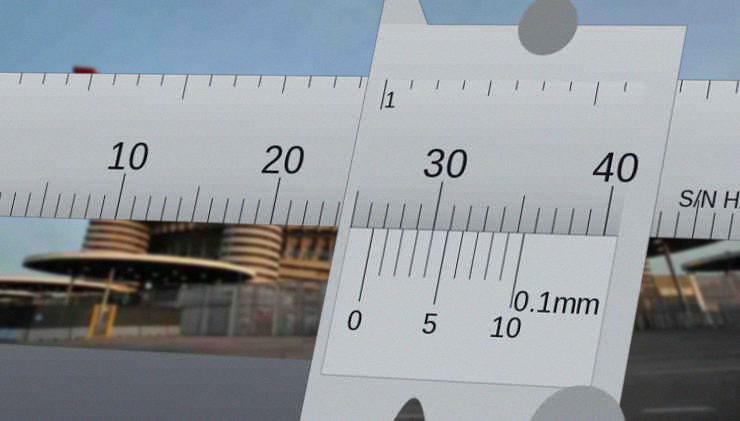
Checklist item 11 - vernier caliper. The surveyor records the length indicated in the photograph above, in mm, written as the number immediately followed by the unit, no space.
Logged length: 26.4mm
